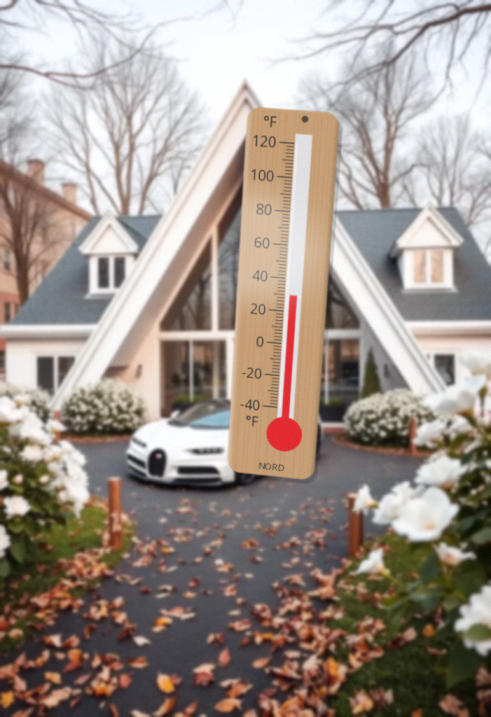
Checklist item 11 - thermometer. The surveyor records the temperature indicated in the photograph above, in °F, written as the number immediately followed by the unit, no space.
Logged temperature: 30°F
